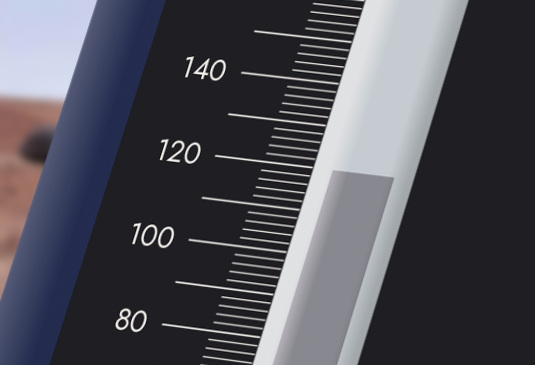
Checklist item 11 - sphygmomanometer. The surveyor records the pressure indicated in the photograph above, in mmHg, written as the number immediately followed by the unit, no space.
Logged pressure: 120mmHg
